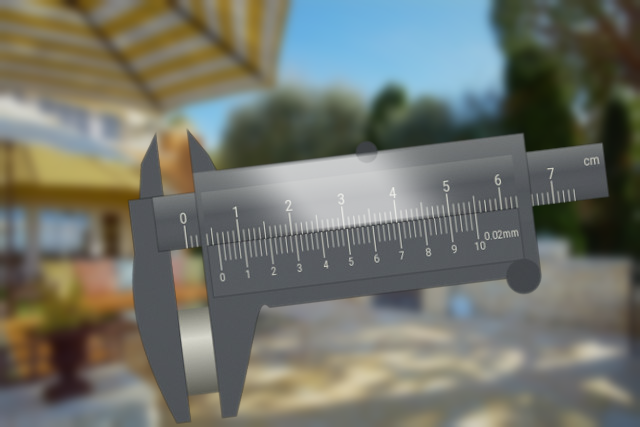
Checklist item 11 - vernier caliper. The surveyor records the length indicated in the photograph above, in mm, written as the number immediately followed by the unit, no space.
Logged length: 6.0mm
